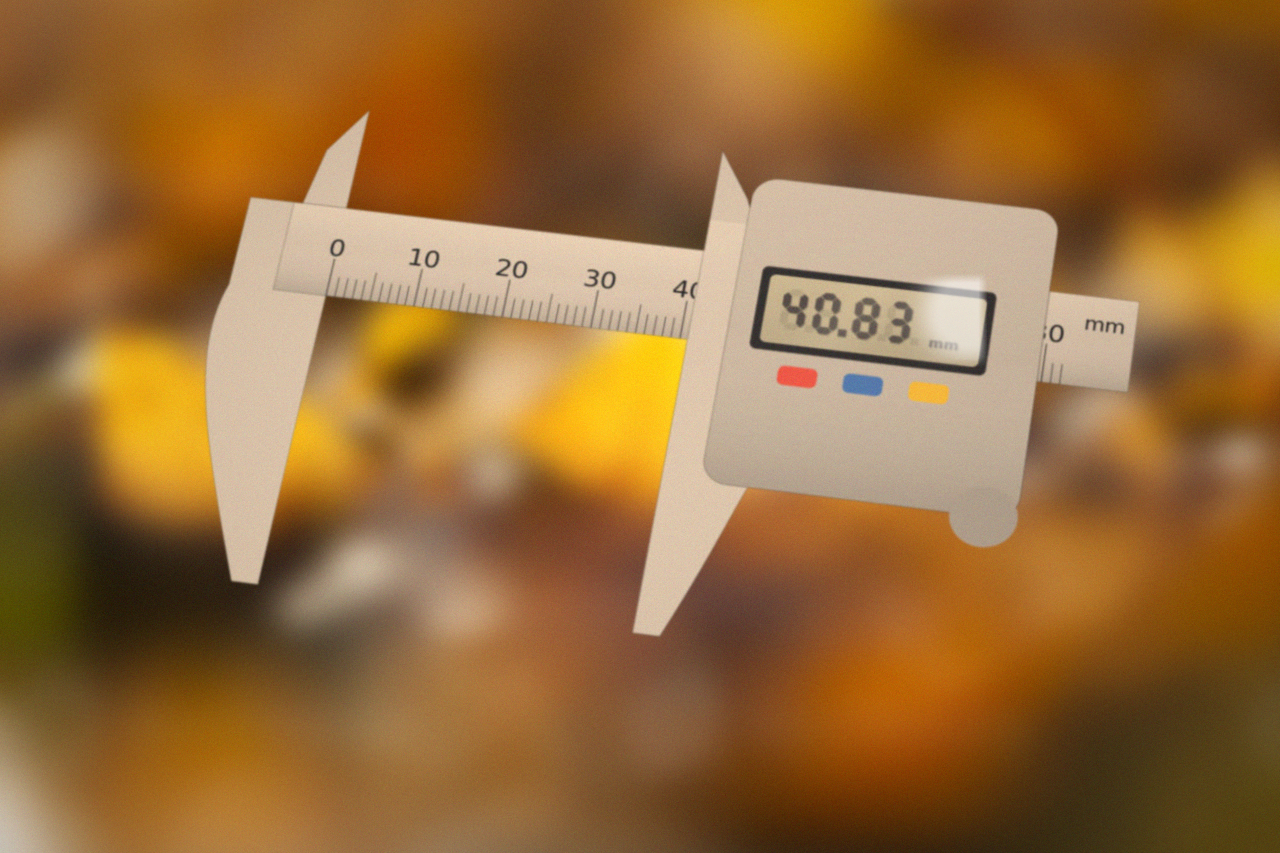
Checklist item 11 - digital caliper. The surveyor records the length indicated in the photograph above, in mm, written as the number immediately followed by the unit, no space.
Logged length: 40.83mm
